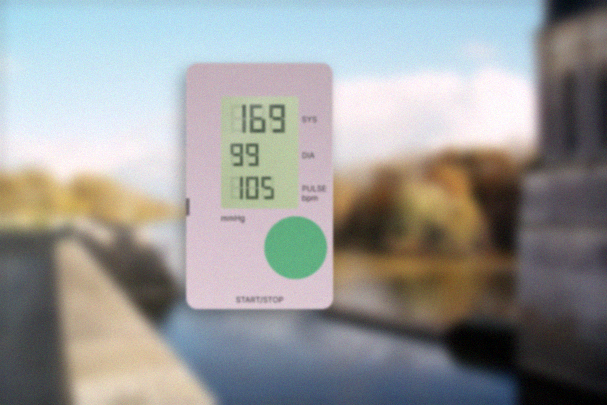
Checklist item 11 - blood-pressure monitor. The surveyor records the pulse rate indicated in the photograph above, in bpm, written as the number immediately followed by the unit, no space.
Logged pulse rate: 105bpm
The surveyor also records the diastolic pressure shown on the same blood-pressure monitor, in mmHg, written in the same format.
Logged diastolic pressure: 99mmHg
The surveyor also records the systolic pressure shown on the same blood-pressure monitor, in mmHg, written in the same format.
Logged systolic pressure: 169mmHg
